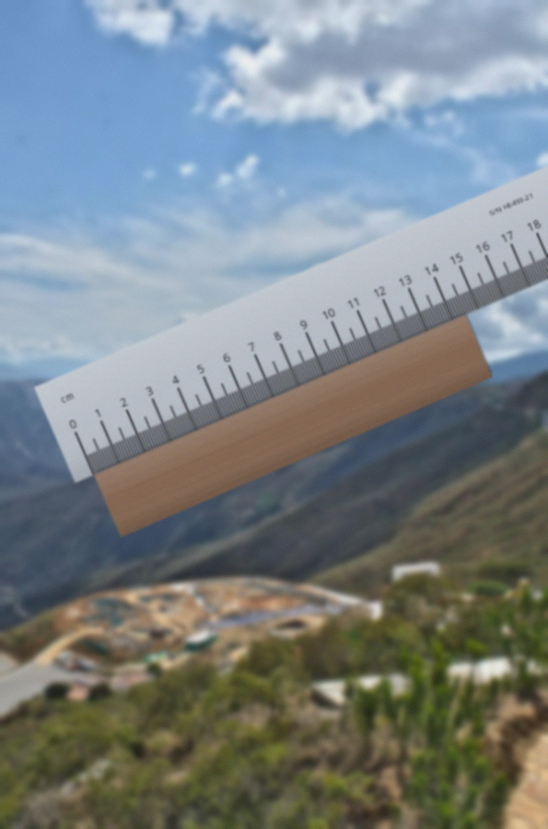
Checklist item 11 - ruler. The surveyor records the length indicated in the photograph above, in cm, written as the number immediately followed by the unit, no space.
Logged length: 14.5cm
